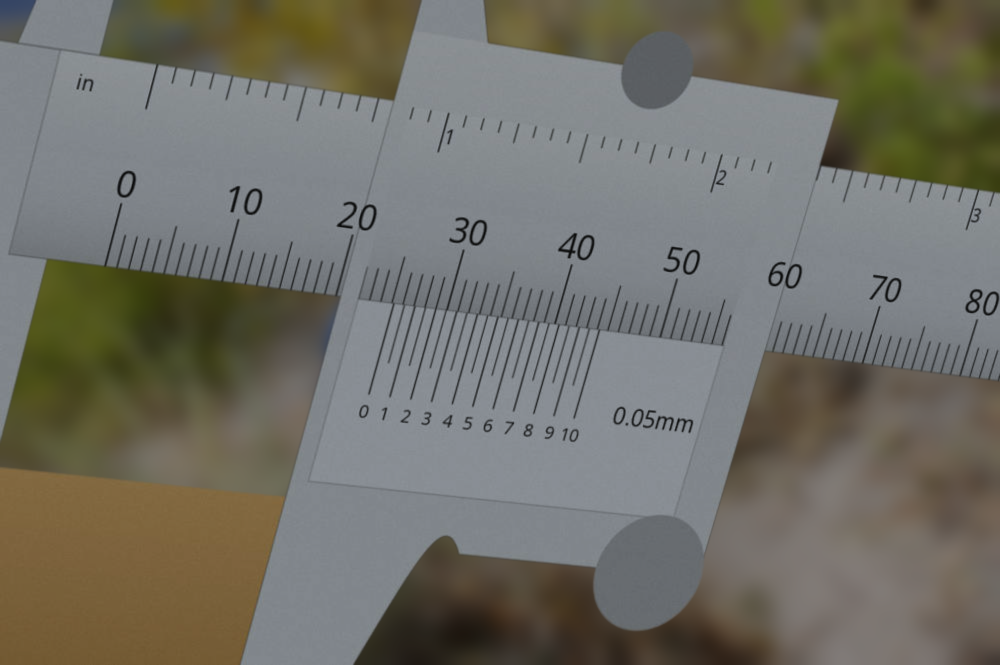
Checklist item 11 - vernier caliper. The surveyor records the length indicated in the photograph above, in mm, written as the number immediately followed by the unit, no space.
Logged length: 25.2mm
